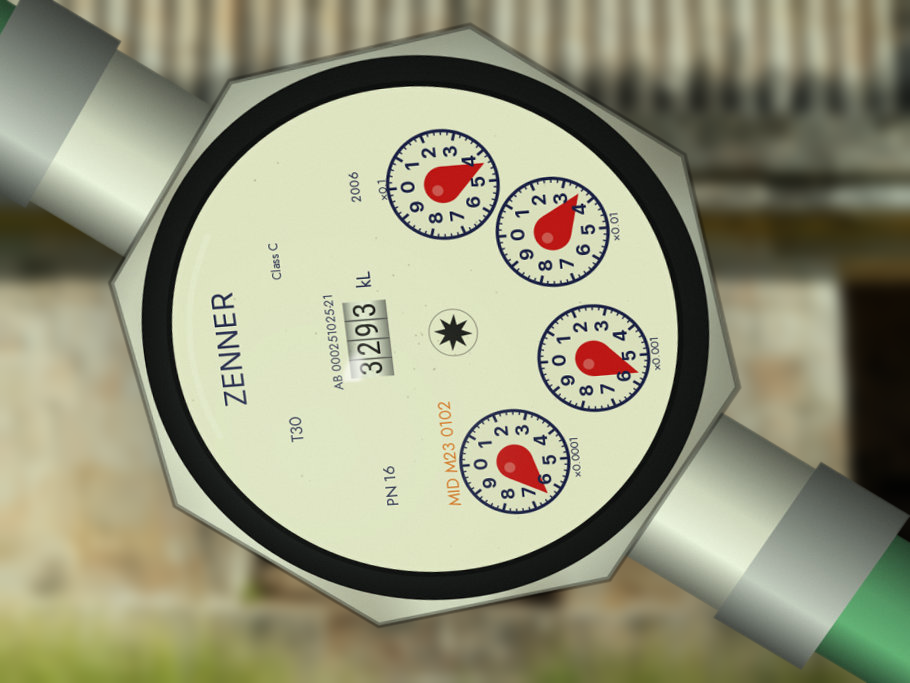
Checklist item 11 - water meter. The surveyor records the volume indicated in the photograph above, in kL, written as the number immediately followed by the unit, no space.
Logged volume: 3293.4356kL
